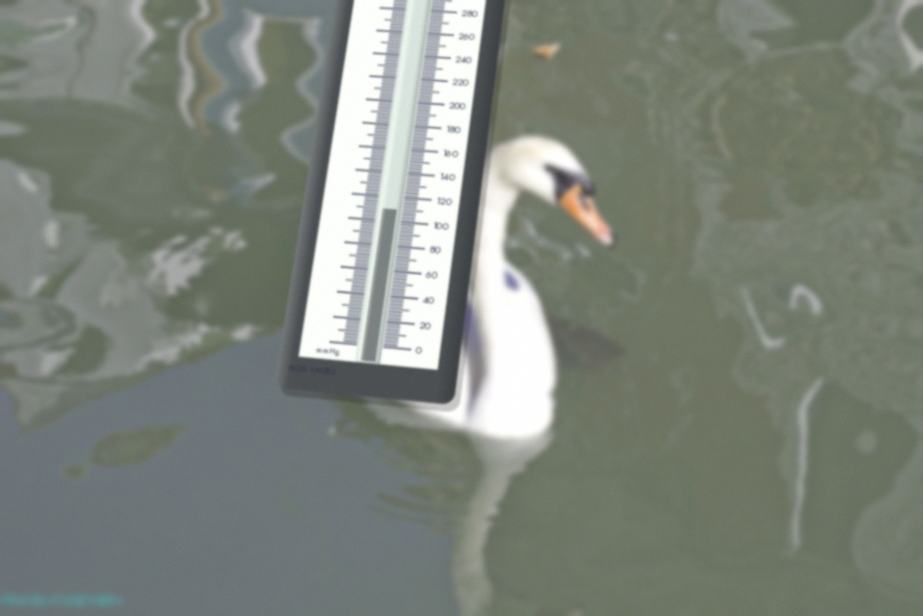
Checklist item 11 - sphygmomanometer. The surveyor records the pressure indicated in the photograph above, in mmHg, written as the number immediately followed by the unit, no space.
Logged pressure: 110mmHg
